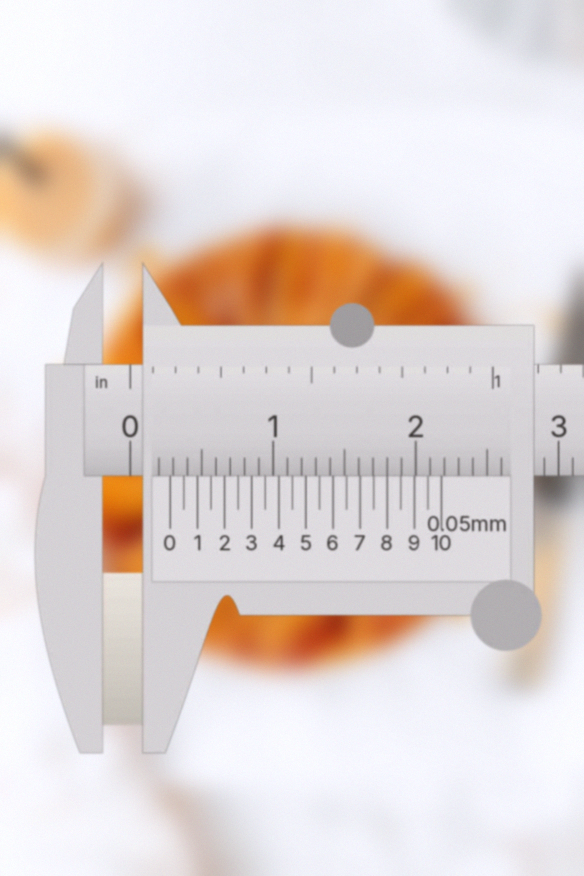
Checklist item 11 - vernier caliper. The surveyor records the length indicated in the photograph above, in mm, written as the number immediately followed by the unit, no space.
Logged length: 2.8mm
